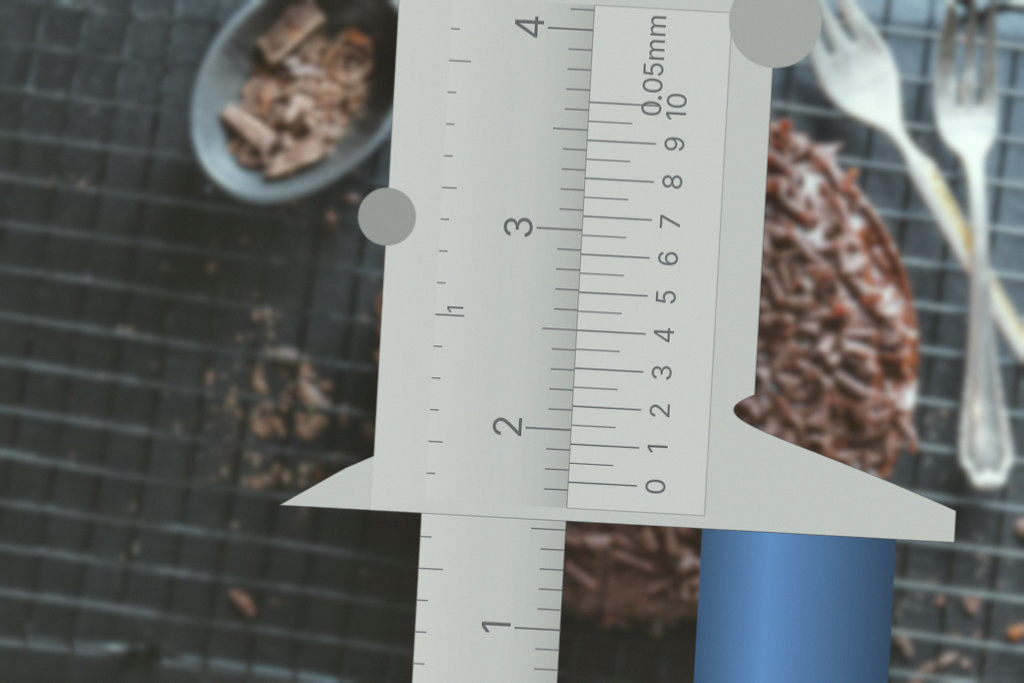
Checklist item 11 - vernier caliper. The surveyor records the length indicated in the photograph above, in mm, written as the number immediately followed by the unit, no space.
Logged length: 17.4mm
